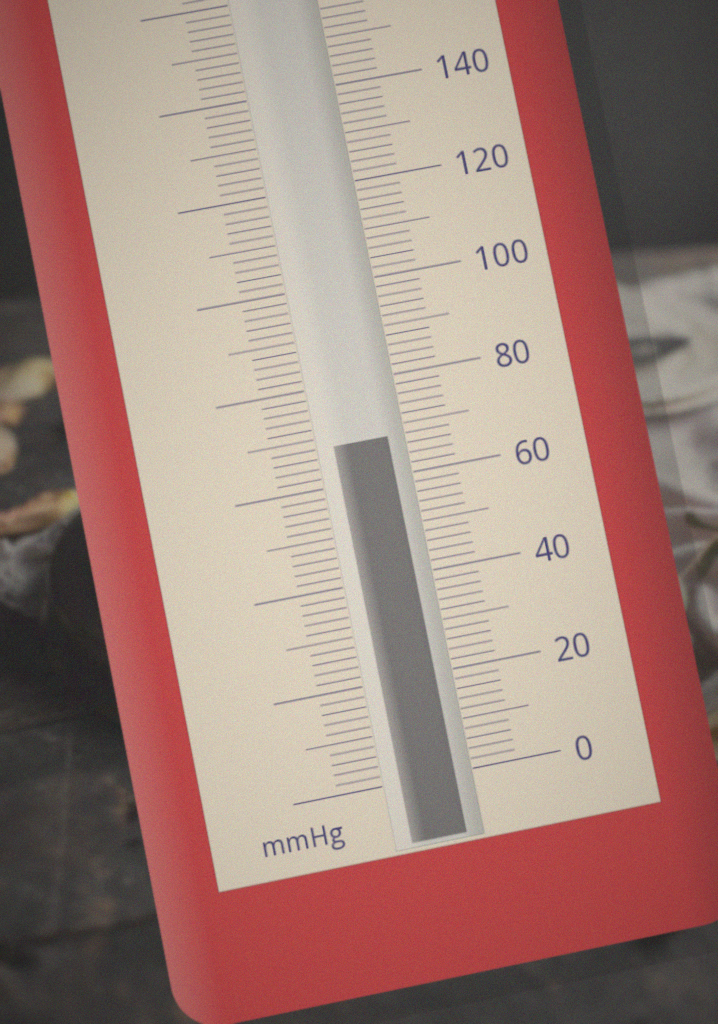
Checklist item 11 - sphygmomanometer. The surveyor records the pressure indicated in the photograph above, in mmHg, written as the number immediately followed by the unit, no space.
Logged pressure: 68mmHg
